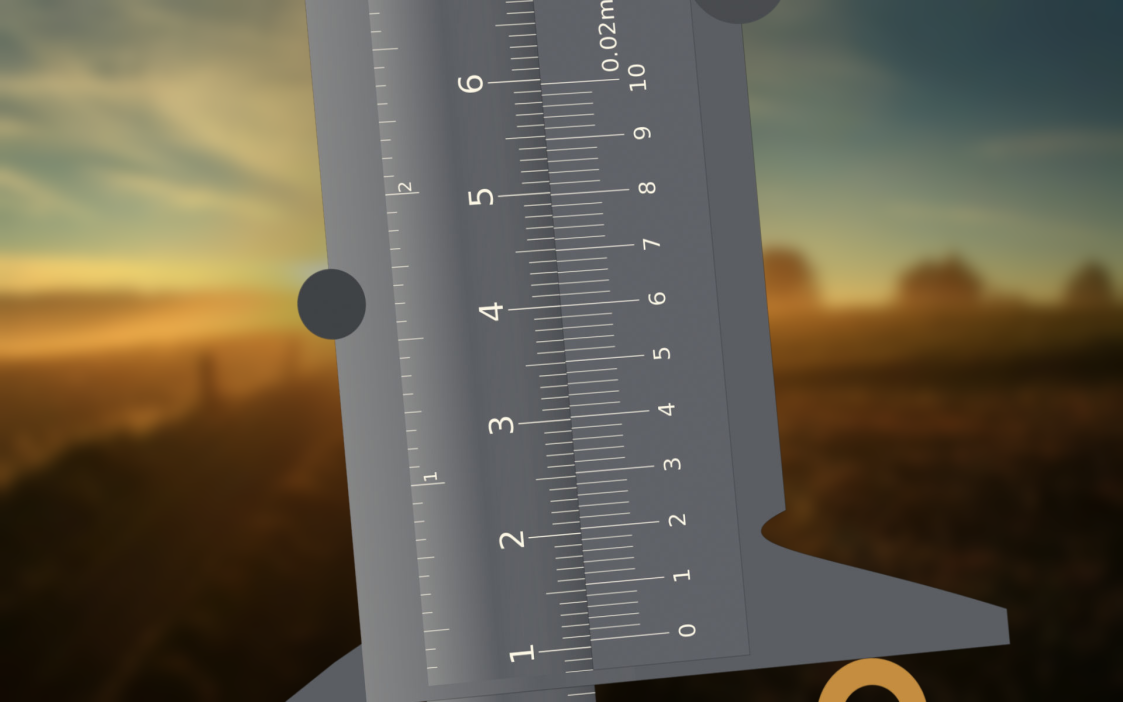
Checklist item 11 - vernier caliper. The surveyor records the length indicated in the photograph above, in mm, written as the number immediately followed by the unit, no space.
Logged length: 10.6mm
